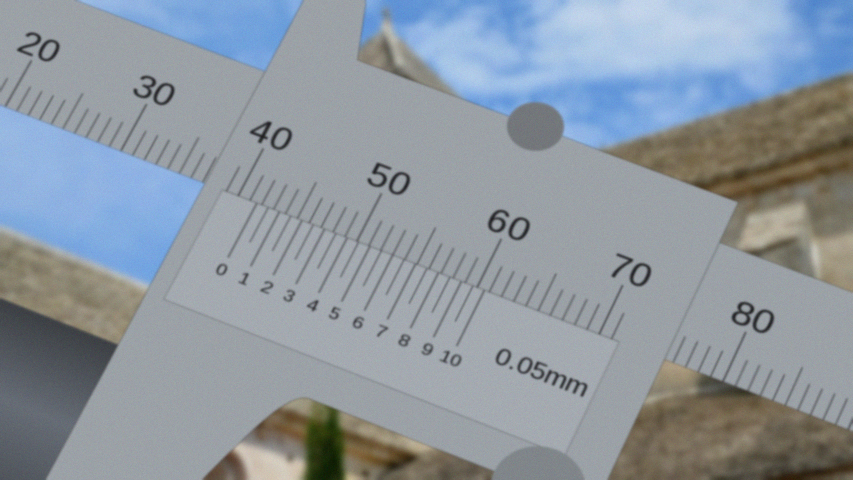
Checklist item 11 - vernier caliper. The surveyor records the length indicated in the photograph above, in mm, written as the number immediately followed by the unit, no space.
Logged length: 41.6mm
